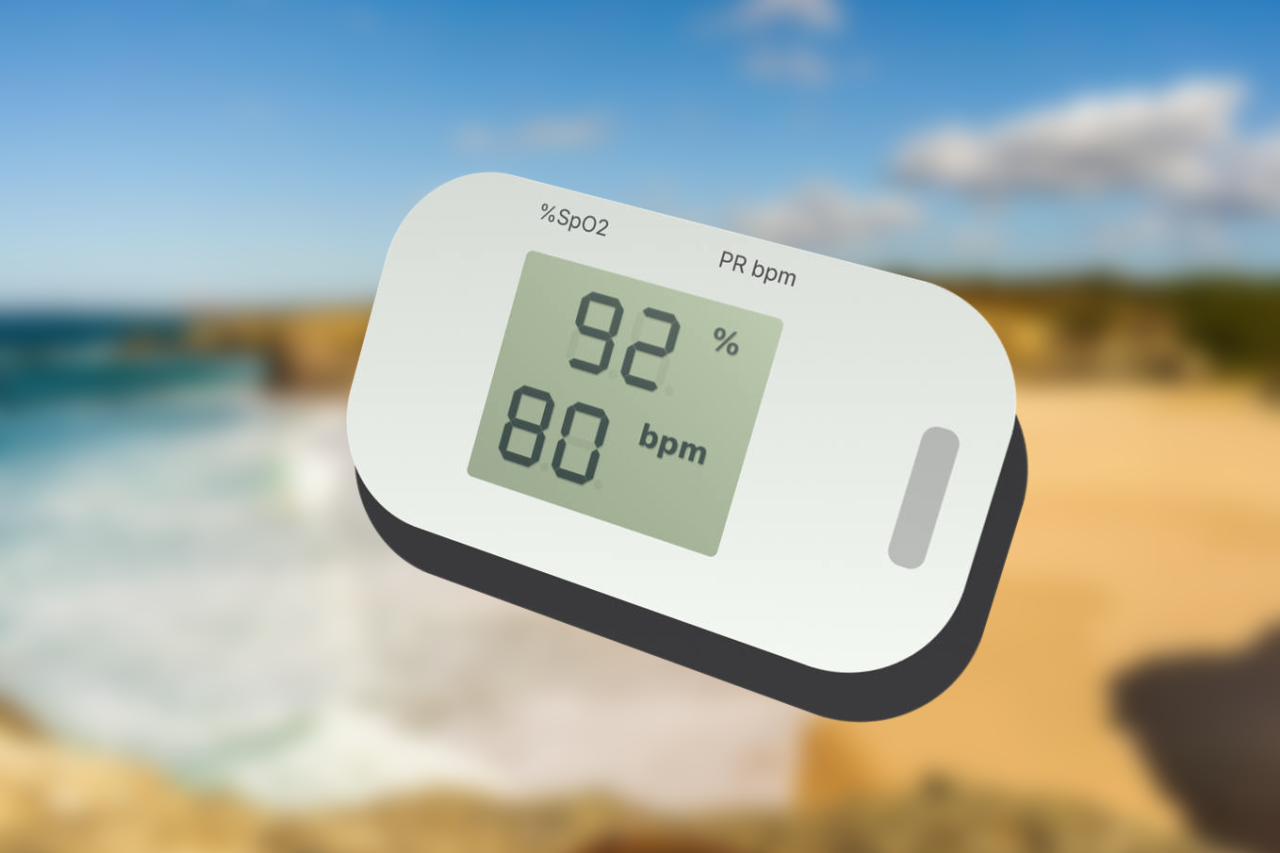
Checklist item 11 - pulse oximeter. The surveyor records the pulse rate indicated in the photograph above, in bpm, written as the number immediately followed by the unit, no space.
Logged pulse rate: 80bpm
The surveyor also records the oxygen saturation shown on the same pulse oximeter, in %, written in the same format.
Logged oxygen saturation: 92%
